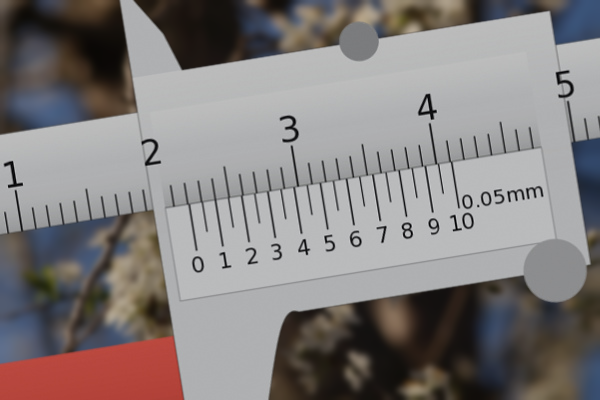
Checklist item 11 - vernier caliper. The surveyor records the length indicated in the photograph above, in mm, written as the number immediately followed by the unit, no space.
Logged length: 22.1mm
